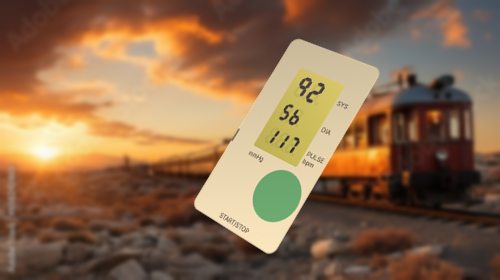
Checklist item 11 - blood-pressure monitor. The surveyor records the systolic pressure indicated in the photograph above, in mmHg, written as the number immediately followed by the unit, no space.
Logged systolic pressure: 92mmHg
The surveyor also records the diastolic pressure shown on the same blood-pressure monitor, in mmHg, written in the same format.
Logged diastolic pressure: 56mmHg
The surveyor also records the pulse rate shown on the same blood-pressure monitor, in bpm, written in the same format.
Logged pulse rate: 117bpm
